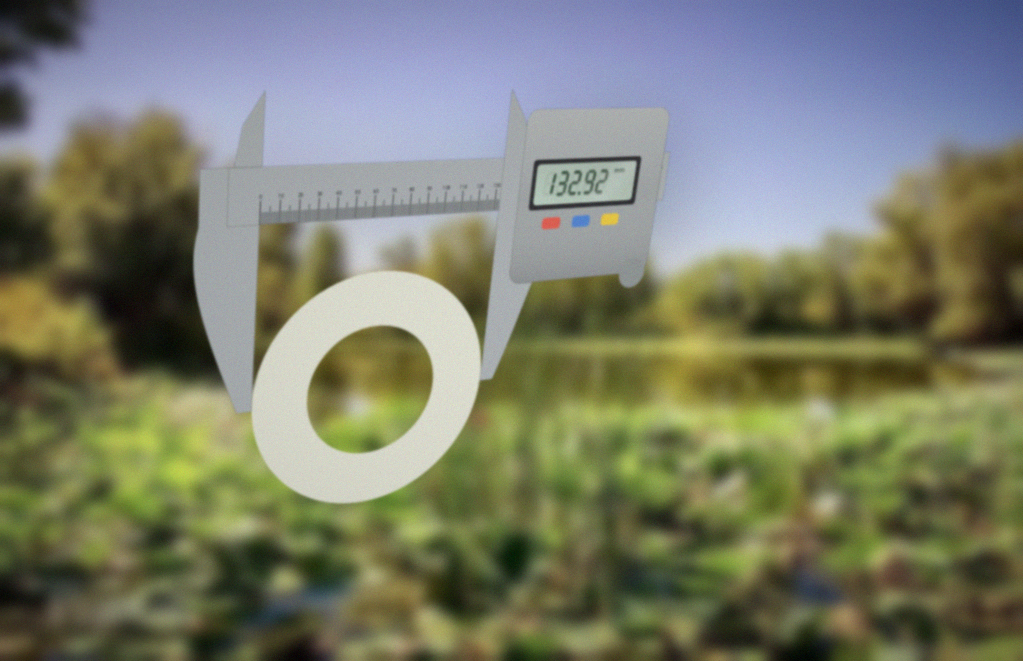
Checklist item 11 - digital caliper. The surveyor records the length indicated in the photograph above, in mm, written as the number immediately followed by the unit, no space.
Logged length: 132.92mm
